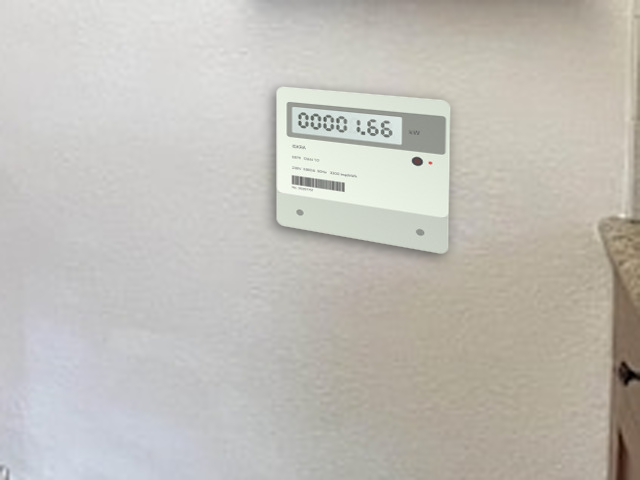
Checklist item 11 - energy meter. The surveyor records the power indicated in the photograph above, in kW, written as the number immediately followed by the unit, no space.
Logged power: 1.66kW
